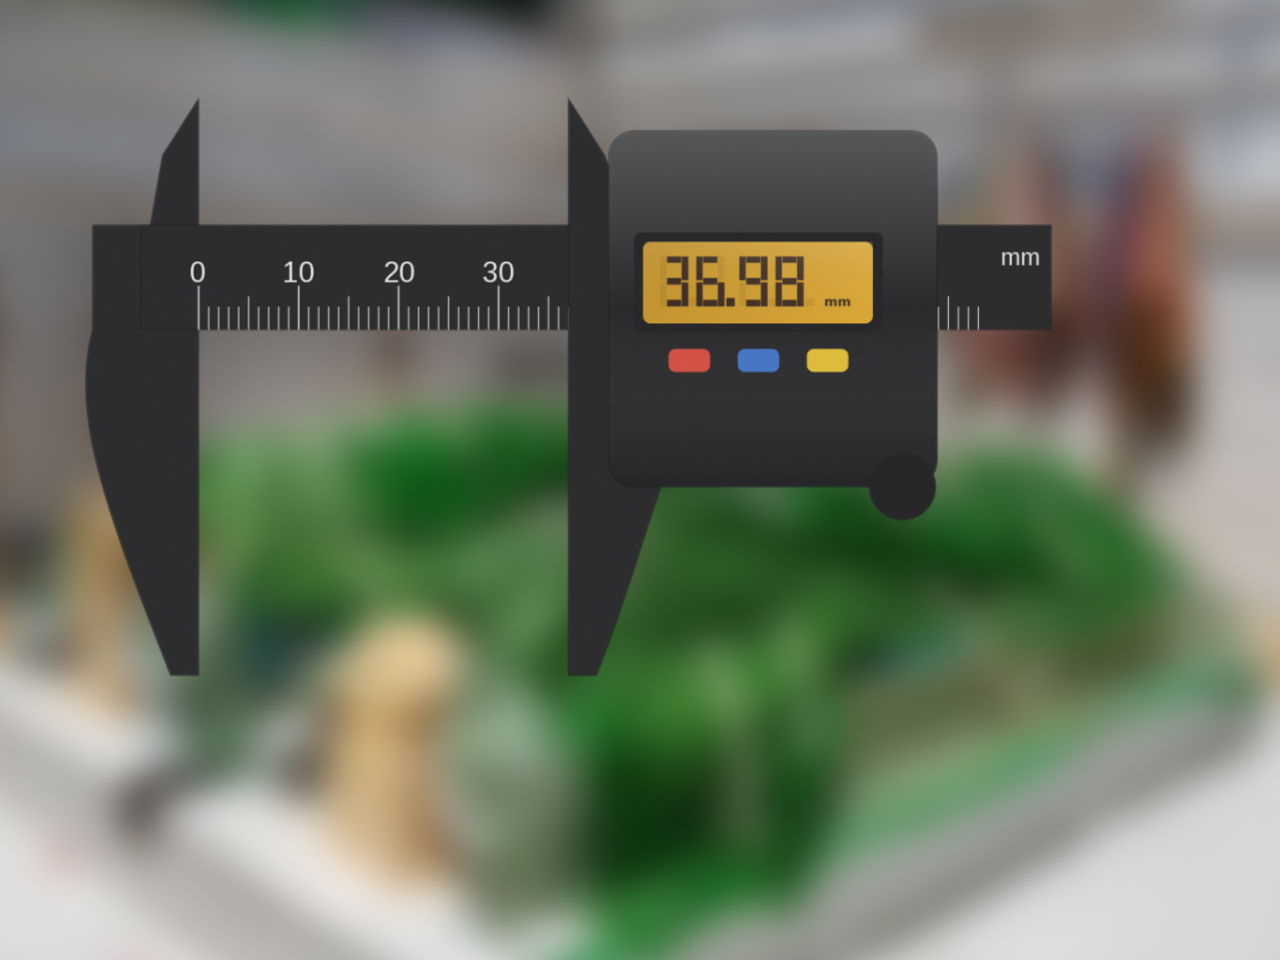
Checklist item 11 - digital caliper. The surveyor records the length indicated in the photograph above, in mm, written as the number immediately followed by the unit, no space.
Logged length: 36.98mm
